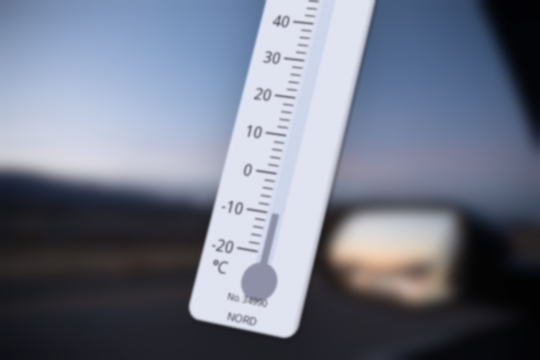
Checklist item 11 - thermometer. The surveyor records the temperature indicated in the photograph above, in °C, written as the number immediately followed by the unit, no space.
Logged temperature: -10°C
